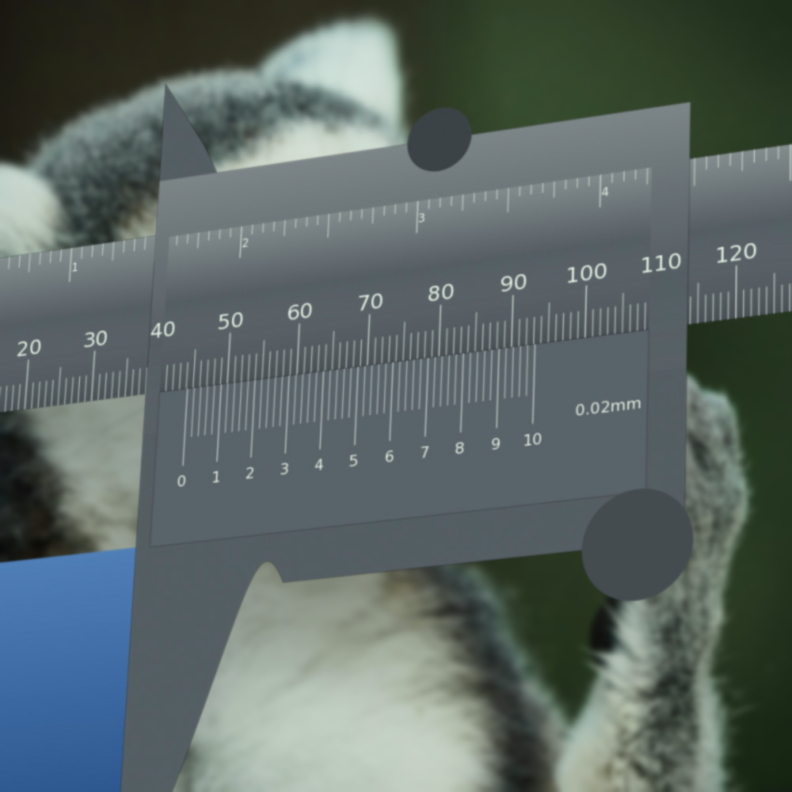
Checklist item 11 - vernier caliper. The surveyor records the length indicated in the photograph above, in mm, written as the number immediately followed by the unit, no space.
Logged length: 44.2mm
